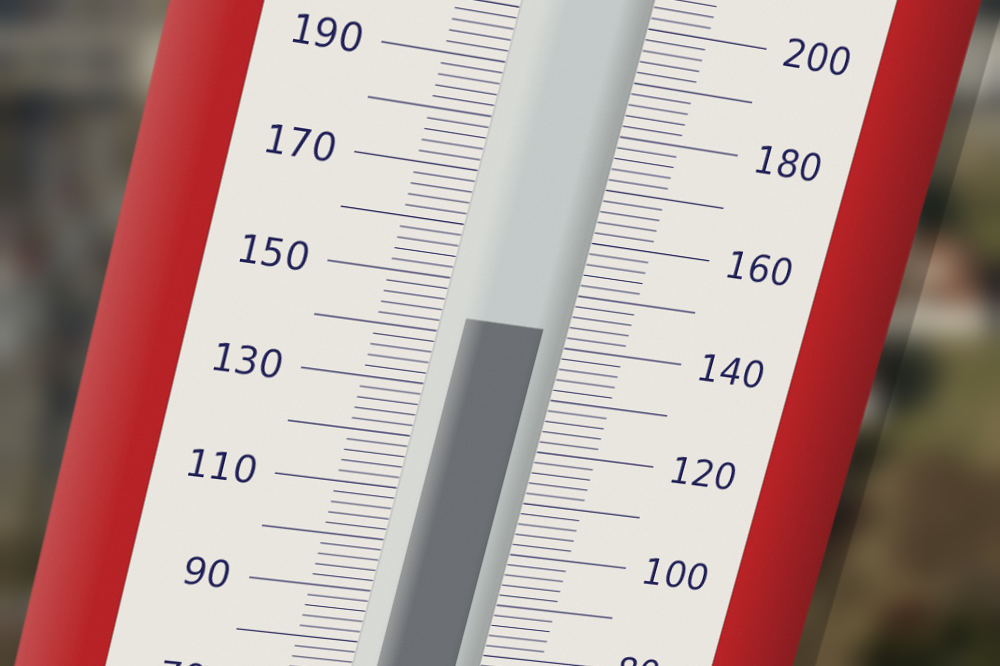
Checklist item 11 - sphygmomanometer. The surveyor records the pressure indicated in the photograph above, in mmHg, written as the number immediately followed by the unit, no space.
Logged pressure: 143mmHg
